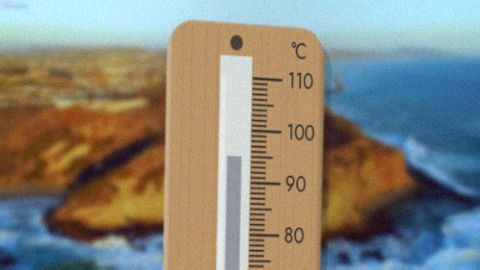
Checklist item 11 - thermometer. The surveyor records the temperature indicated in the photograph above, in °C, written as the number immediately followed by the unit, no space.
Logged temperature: 95°C
